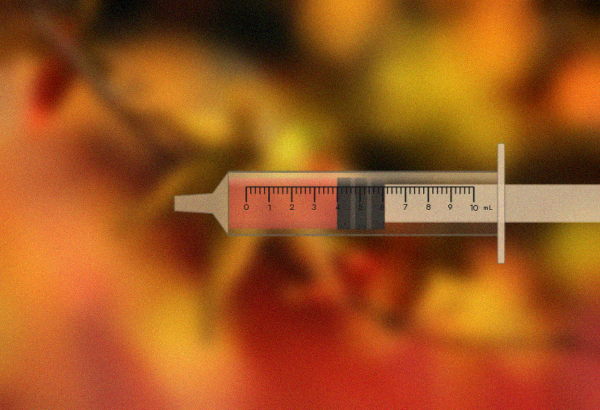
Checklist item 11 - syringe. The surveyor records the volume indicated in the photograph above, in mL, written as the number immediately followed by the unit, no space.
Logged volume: 4mL
